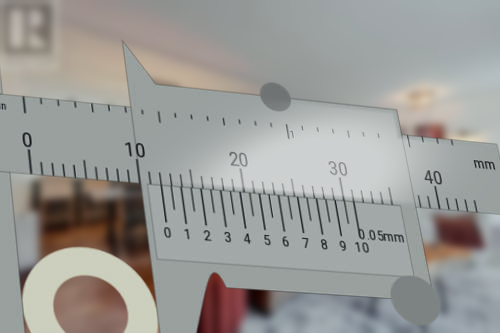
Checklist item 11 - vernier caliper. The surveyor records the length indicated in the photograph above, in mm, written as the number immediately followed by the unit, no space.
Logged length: 12.0mm
